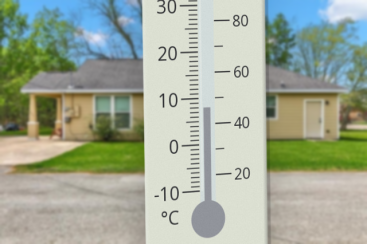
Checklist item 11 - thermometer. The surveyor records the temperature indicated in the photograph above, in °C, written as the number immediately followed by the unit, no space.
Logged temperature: 8°C
